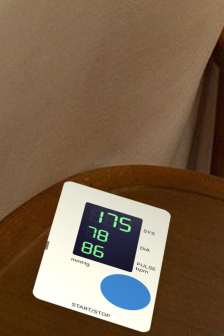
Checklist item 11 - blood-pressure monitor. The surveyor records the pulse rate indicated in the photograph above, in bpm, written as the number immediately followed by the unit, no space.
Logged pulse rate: 86bpm
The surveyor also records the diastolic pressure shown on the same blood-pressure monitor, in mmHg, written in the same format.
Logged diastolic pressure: 78mmHg
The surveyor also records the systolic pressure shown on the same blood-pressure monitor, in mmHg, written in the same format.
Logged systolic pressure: 175mmHg
